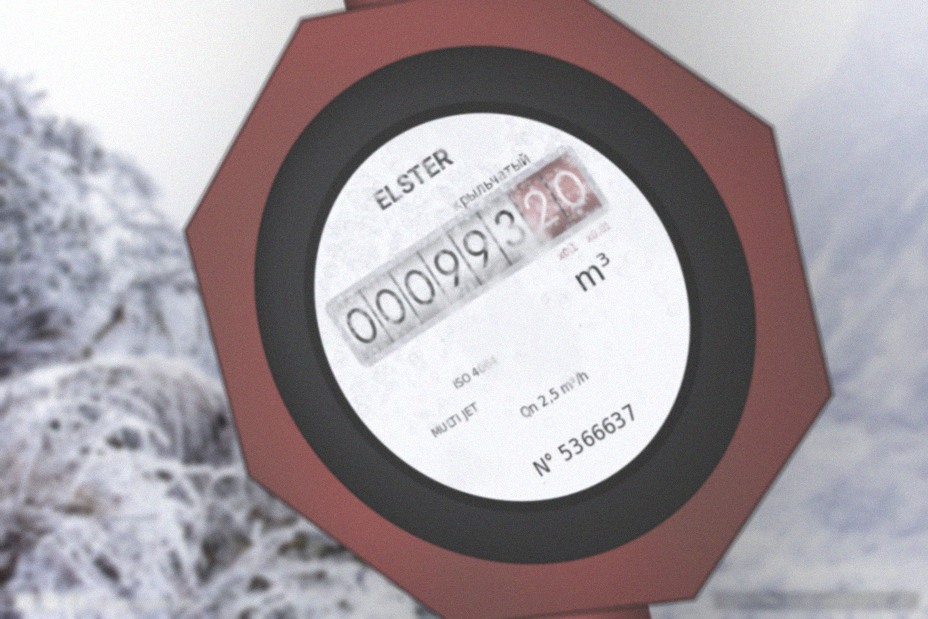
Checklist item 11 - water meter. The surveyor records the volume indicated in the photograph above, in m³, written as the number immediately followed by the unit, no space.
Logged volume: 993.20m³
